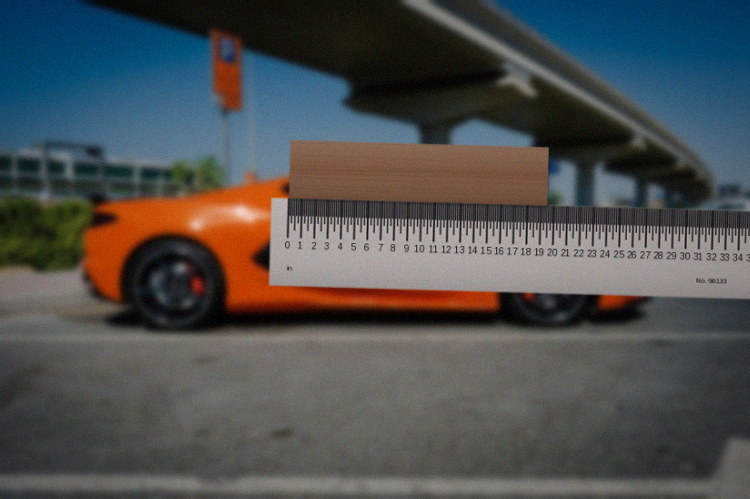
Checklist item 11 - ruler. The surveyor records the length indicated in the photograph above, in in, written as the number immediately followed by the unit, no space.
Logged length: 19.5in
